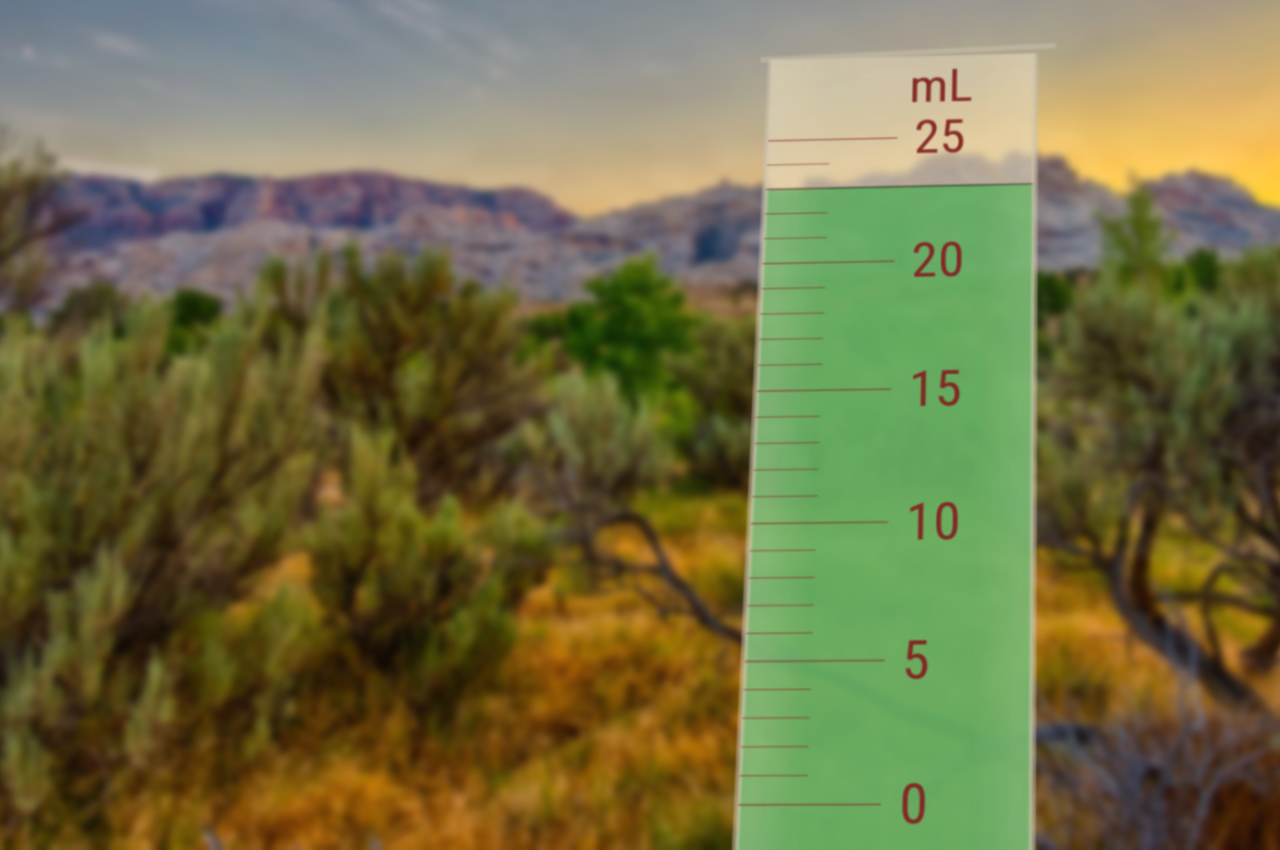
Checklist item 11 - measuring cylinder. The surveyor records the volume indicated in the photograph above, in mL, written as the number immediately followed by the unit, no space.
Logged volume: 23mL
